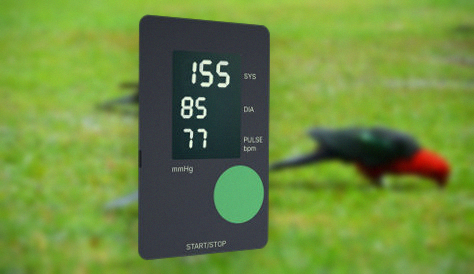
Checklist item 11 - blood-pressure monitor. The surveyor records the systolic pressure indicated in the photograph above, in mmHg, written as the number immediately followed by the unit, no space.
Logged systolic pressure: 155mmHg
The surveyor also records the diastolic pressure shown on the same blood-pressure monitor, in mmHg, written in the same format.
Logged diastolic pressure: 85mmHg
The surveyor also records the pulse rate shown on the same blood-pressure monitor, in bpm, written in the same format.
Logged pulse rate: 77bpm
